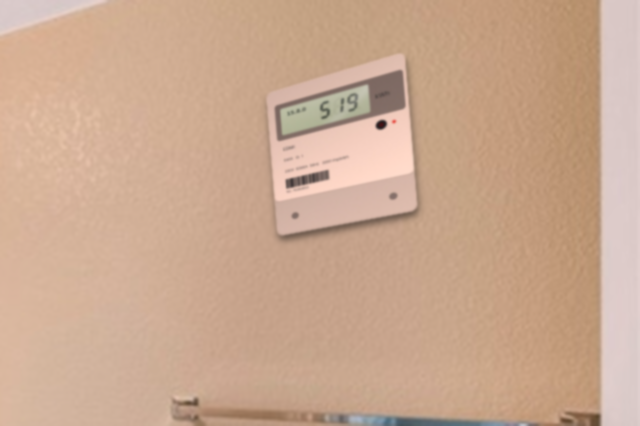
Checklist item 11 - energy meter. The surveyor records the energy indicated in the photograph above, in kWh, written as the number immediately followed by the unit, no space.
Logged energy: 519kWh
